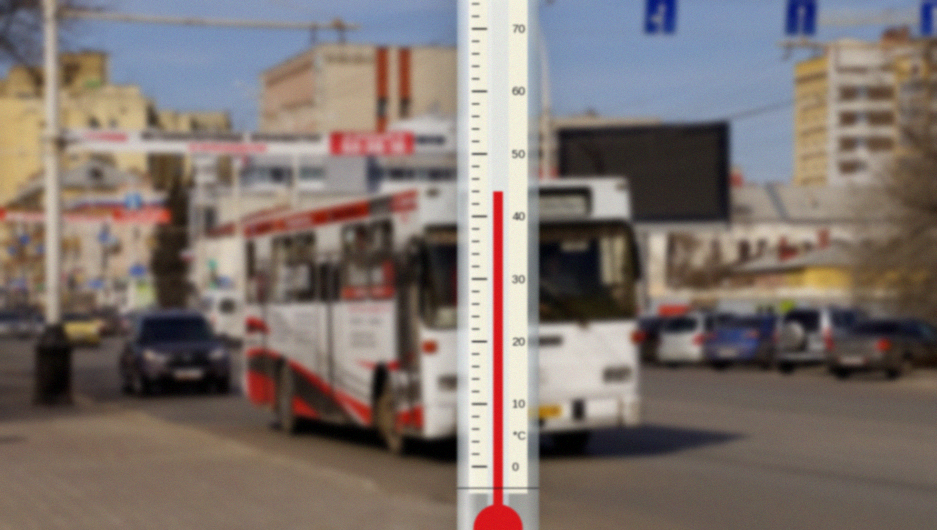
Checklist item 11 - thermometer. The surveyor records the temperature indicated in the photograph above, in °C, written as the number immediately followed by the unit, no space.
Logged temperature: 44°C
